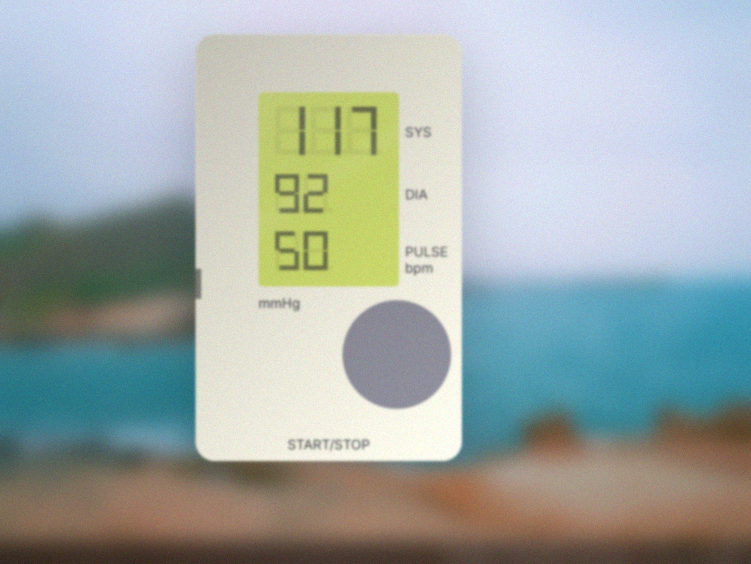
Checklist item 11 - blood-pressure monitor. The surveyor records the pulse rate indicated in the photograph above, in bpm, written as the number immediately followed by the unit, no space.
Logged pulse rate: 50bpm
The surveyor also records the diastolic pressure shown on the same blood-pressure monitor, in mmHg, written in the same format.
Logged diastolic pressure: 92mmHg
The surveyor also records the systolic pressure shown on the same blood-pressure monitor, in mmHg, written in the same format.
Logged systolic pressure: 117mmHg
